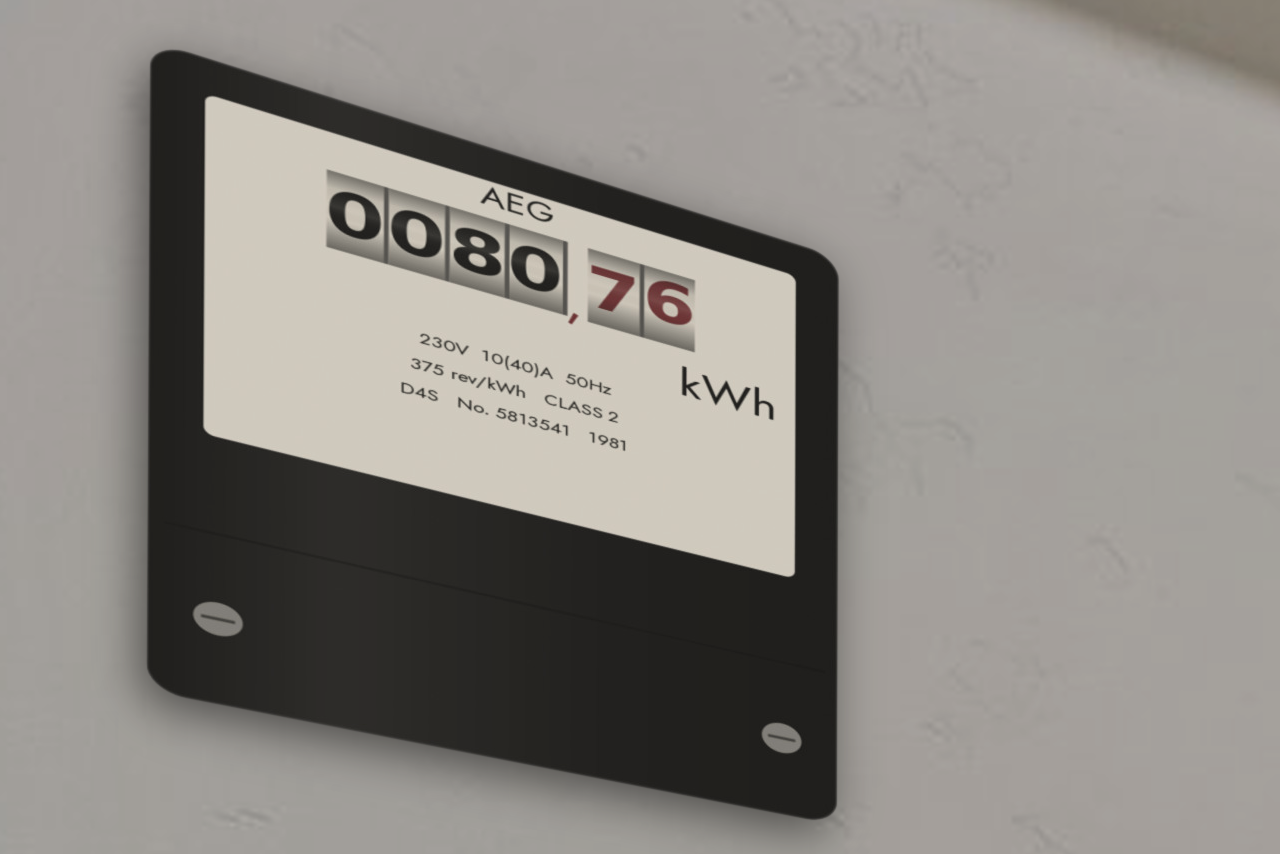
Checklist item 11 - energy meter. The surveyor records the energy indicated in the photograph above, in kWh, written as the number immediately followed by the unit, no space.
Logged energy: 80.76kWh
